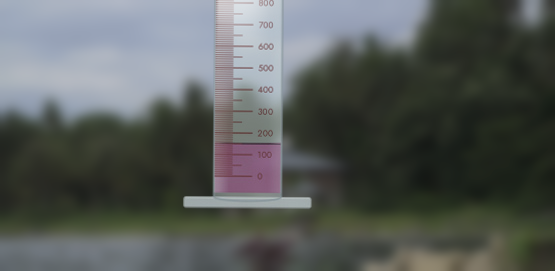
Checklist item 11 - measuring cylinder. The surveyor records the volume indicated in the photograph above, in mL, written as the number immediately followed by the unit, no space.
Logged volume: 150mL
